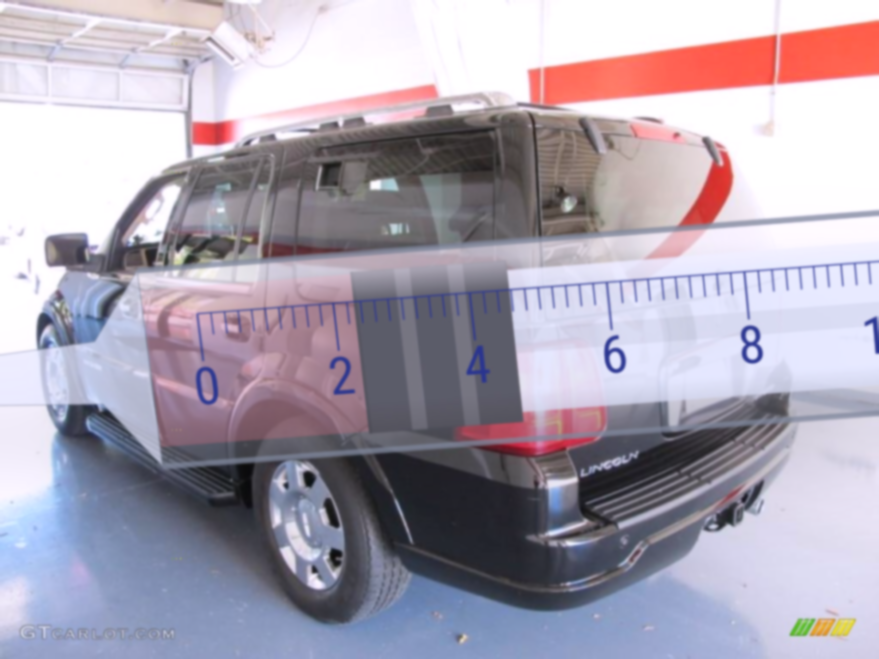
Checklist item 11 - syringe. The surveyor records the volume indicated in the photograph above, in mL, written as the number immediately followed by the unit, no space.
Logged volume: 2.3mL
